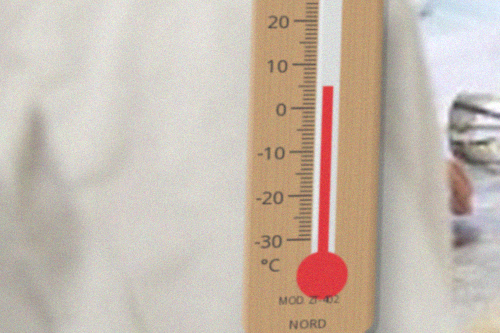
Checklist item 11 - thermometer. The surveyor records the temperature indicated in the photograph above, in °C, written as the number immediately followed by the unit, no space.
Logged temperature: 5°C
